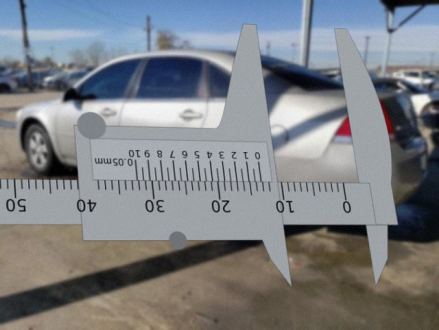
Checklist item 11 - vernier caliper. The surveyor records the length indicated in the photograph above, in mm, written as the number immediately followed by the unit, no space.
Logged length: 13.2mm
